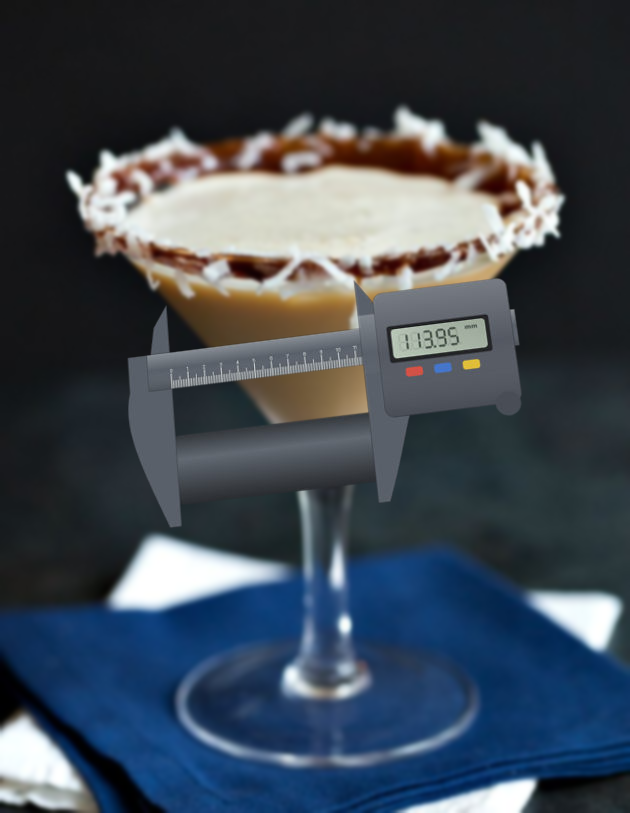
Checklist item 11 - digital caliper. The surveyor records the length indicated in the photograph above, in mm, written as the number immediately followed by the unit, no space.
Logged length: 113.95mm
